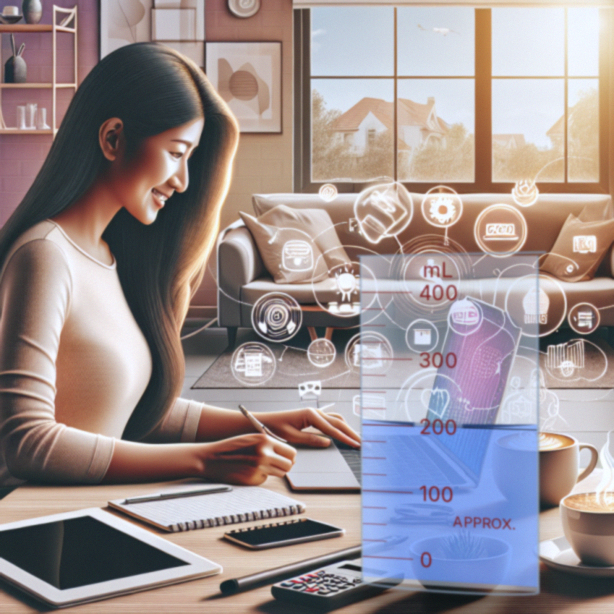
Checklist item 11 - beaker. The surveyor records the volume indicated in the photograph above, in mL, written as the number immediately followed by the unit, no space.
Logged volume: 200mL
